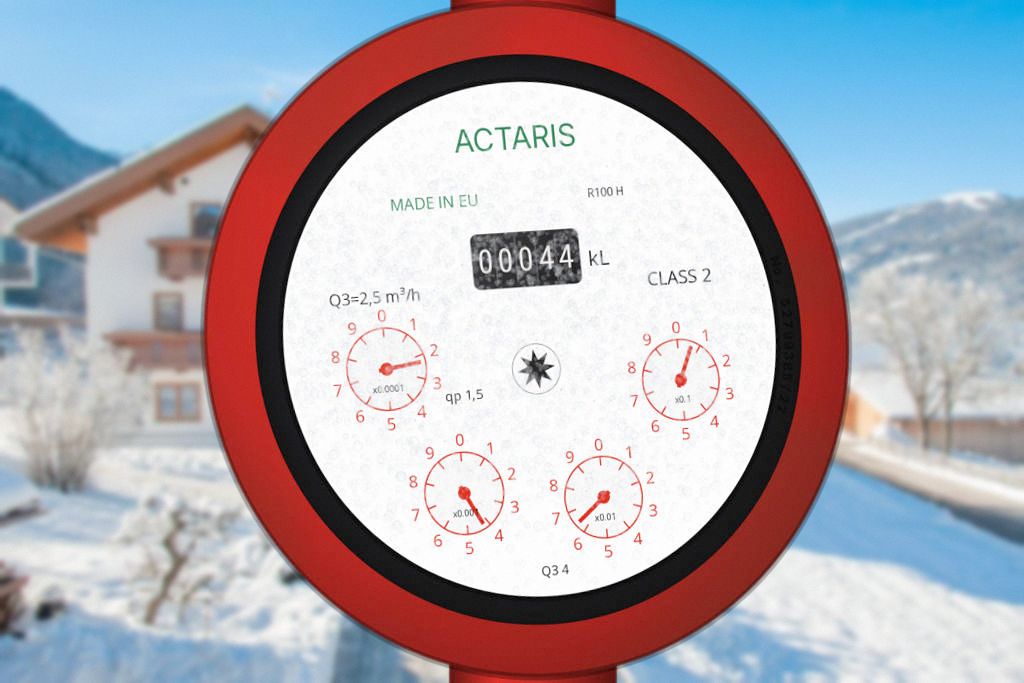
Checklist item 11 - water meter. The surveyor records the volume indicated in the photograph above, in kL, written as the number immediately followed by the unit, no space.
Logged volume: 44.0642kL
